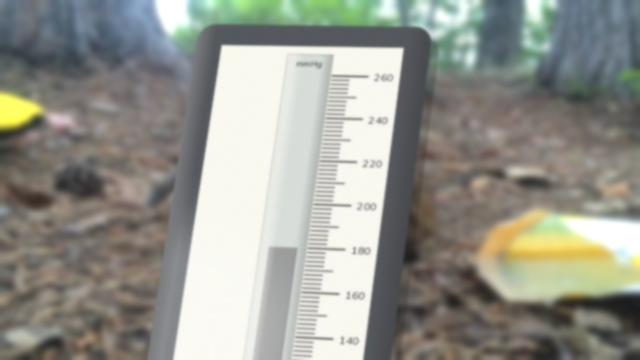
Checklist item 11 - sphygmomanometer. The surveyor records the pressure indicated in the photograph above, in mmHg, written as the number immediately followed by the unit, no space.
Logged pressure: 180mmHg
